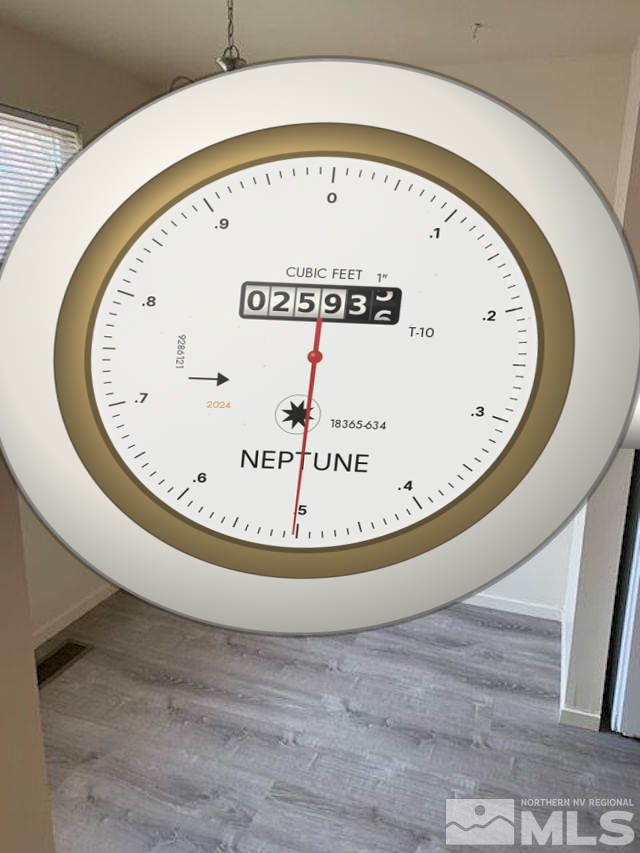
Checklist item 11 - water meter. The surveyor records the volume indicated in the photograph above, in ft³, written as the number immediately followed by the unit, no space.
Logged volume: 25935.50ft³
